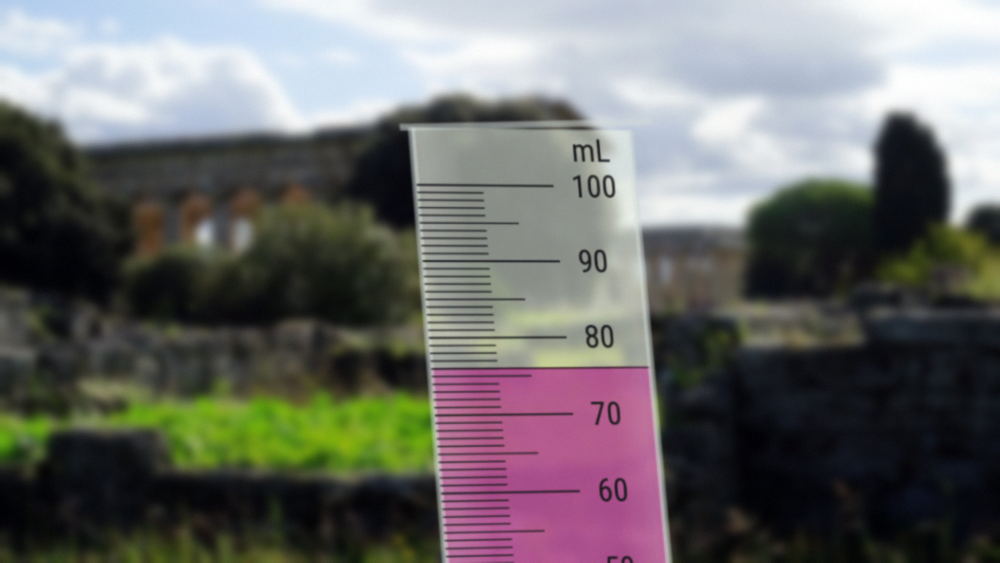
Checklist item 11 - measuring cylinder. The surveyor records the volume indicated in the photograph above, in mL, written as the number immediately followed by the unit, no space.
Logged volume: 76mL
